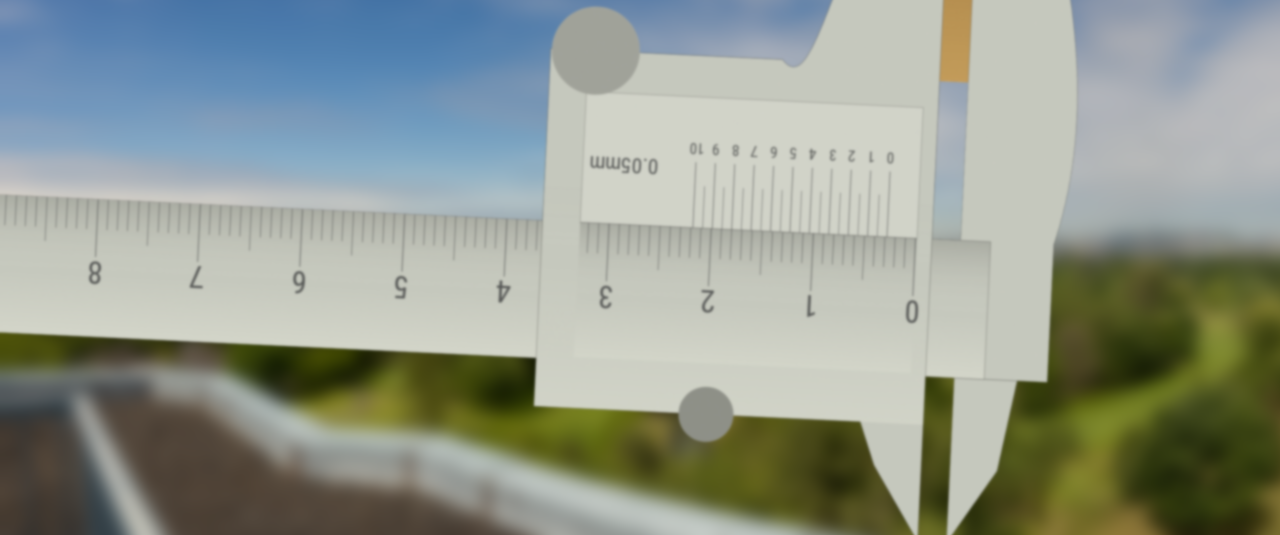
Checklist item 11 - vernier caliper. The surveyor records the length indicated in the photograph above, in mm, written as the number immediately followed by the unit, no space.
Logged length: 2.8mm
